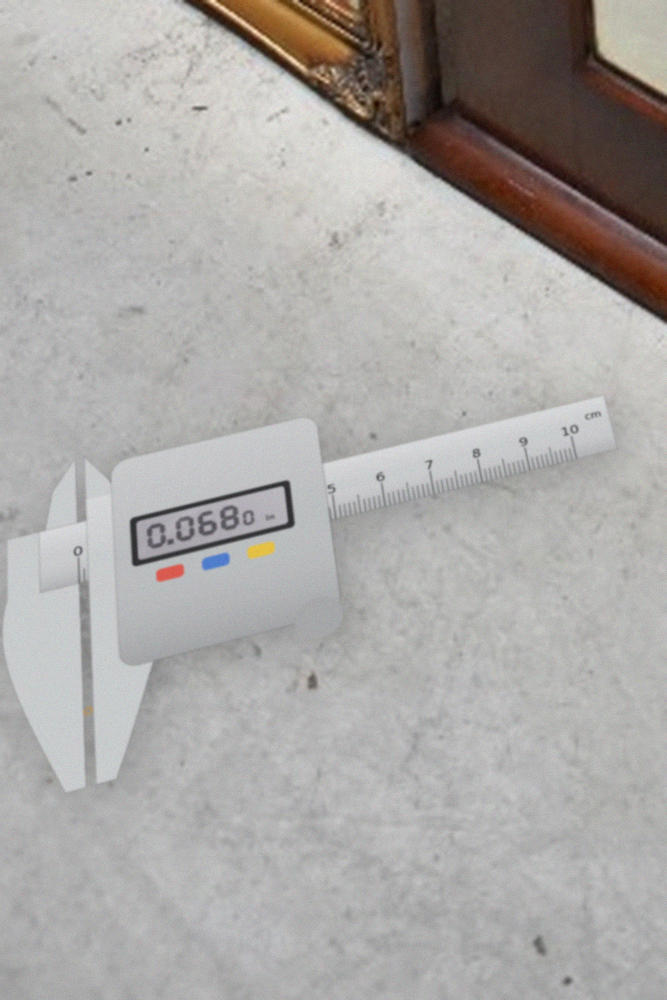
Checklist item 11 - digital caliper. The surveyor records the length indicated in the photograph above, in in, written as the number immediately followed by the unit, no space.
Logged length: 0.0680in
